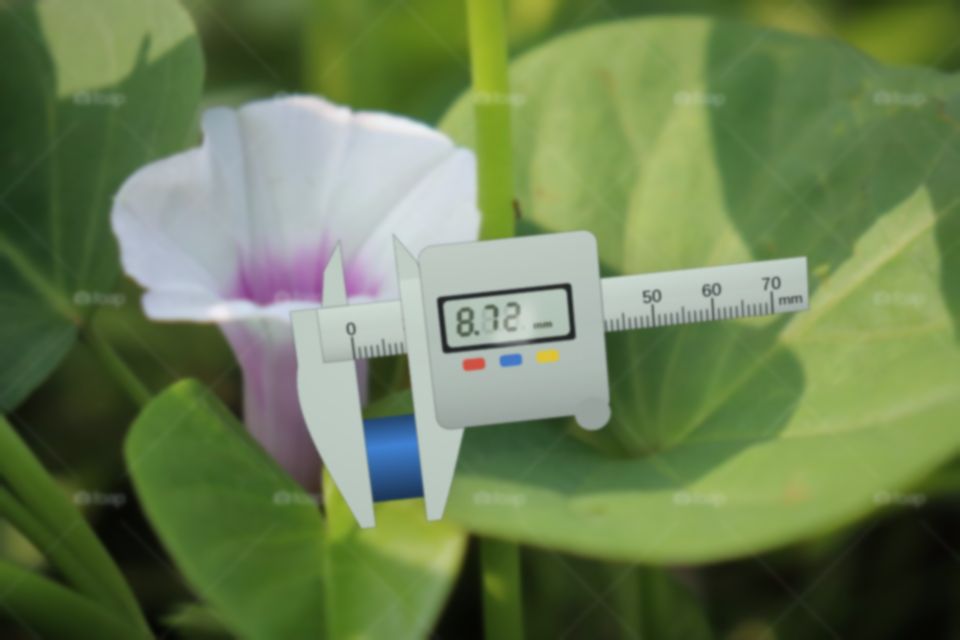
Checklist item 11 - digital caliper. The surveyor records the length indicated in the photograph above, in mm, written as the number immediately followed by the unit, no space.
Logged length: 8.72mm
